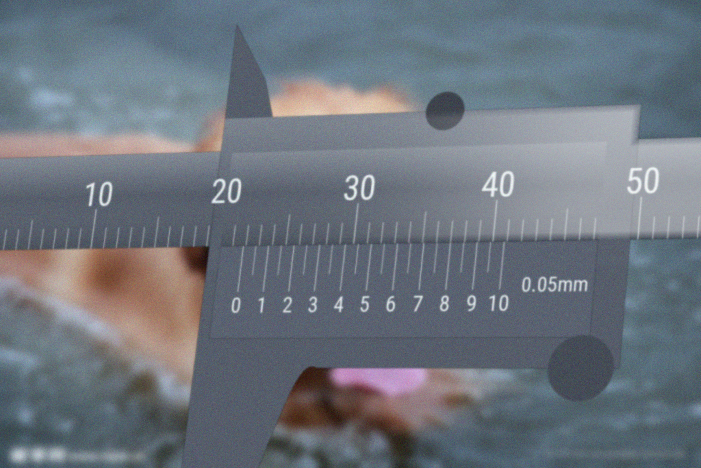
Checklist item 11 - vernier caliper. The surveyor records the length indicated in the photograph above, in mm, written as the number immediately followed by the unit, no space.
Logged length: 21.8mm
